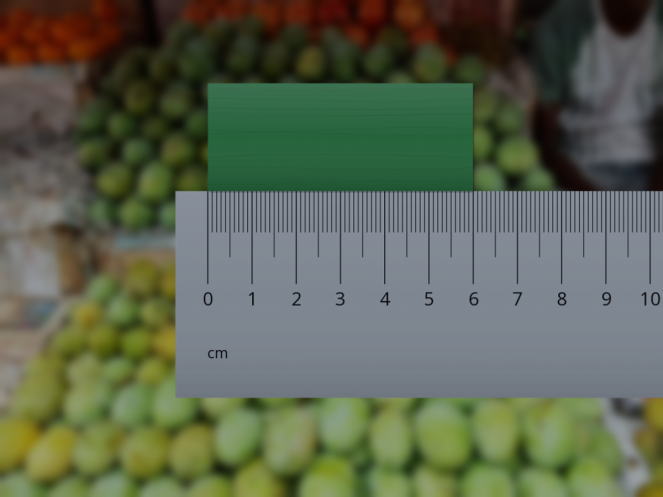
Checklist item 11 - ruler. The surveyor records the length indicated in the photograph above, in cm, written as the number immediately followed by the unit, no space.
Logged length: 6cm
